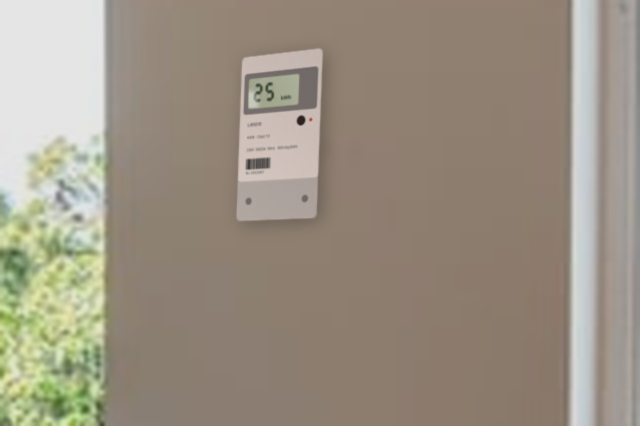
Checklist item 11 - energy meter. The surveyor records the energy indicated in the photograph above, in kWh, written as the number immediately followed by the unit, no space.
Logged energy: 25kWh
